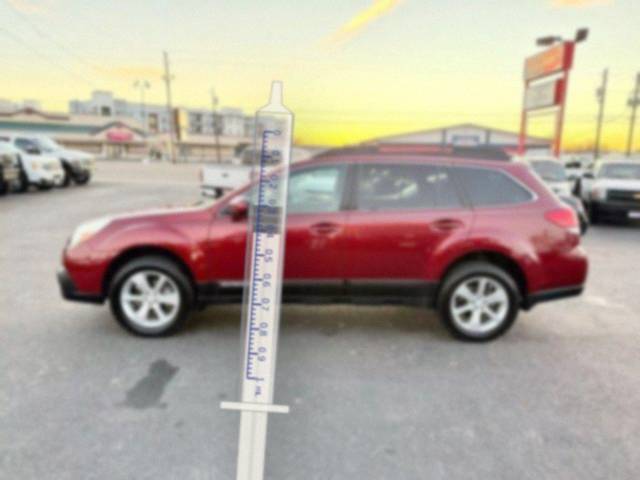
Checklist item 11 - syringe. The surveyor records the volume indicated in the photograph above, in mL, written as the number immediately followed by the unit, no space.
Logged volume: 0.3mL
